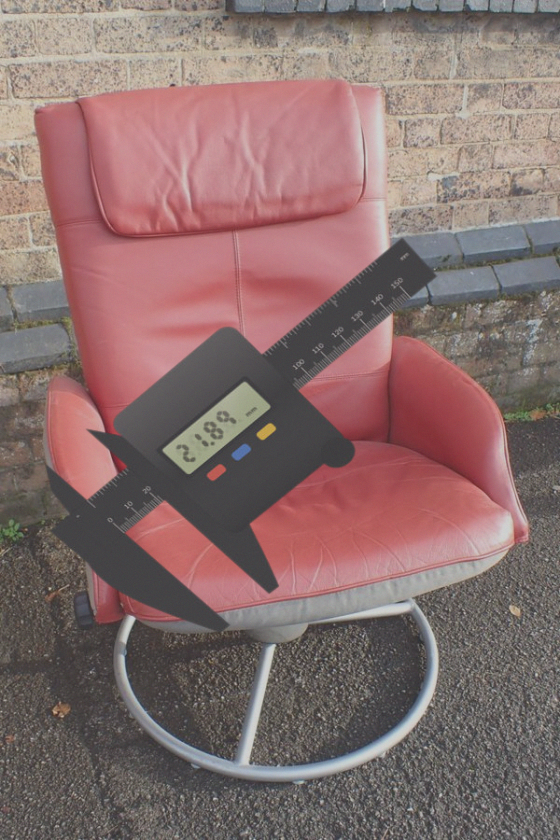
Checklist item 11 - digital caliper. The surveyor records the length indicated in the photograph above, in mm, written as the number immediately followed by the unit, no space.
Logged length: 21.89mm
